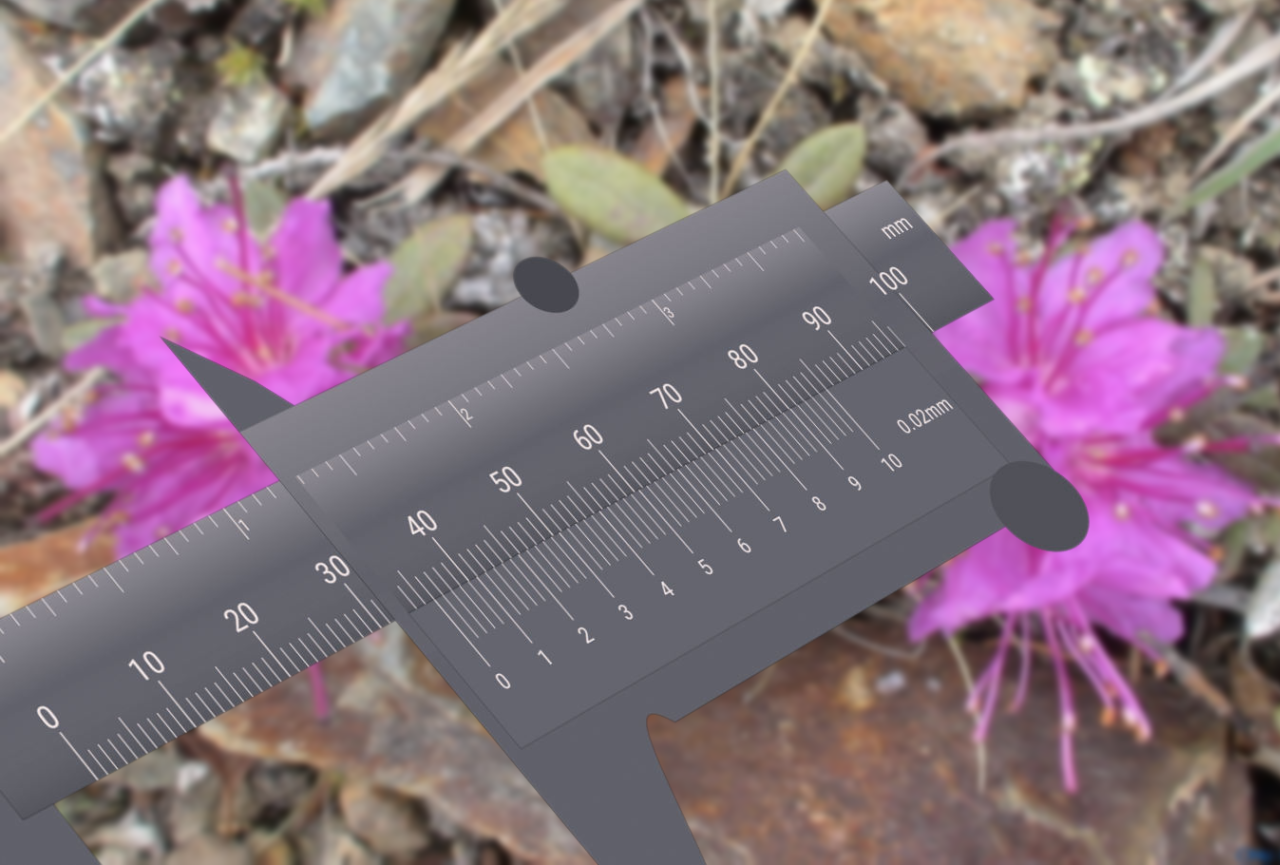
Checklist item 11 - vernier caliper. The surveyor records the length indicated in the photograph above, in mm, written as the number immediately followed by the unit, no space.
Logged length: 36.0mm
